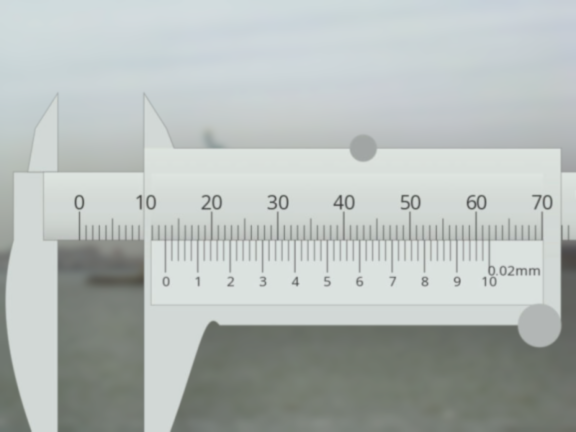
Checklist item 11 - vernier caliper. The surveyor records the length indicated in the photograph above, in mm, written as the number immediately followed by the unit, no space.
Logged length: 13.0mm
